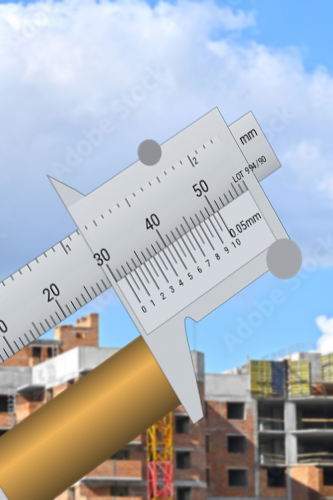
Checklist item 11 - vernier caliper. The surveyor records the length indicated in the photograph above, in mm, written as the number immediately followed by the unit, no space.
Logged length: 31.6mm
